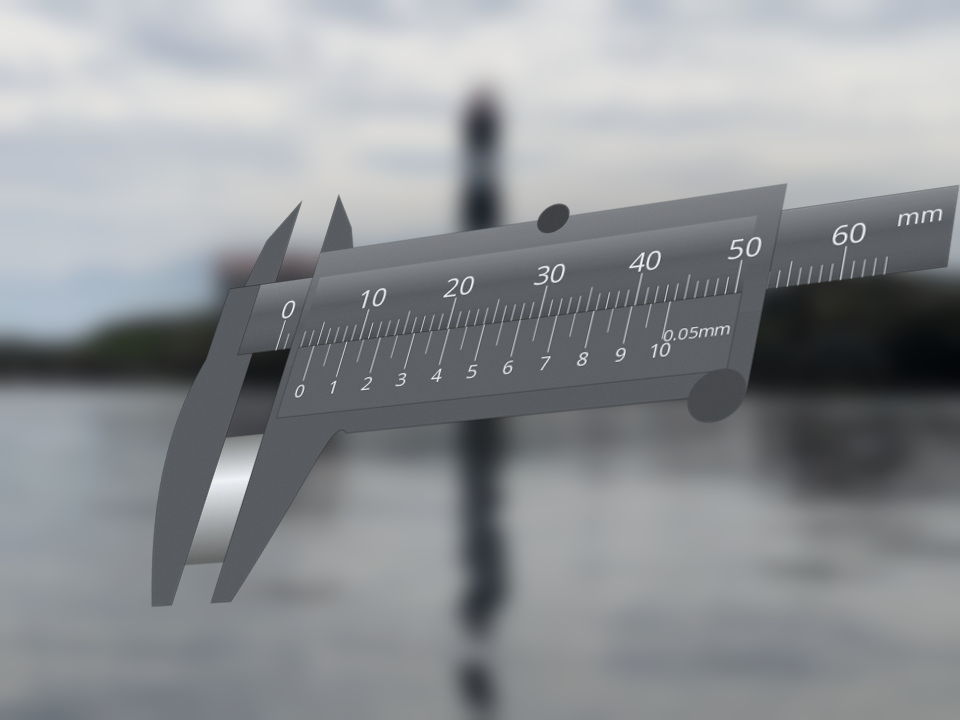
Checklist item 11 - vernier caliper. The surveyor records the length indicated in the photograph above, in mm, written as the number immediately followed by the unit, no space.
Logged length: 4.6mm
